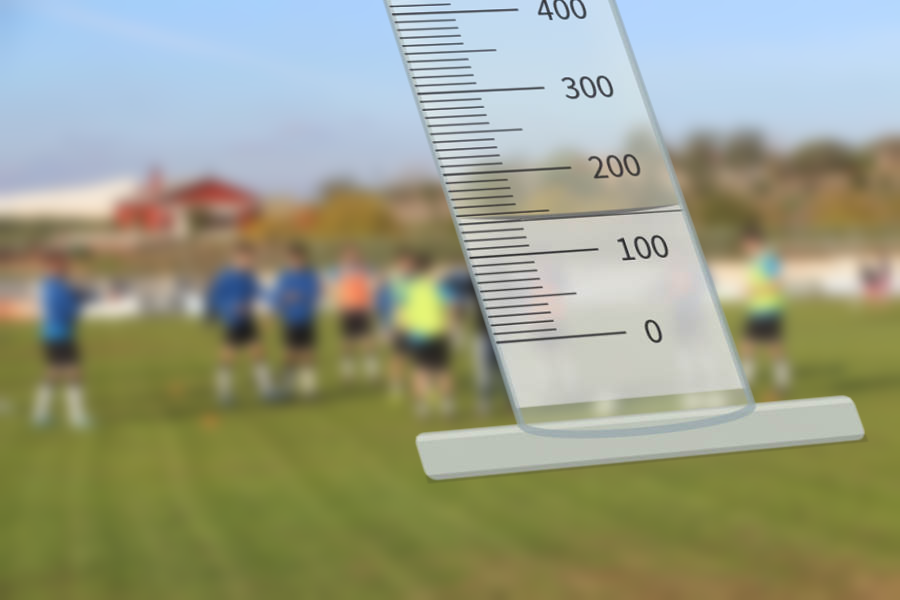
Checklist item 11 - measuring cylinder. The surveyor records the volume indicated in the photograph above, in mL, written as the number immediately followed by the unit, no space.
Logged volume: 140mL
